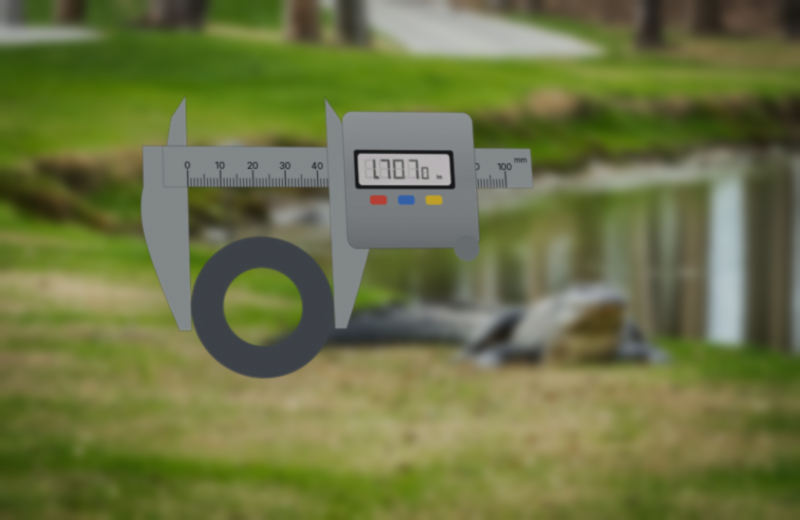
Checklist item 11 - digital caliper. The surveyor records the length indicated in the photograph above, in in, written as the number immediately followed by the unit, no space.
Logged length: 1.7070in
